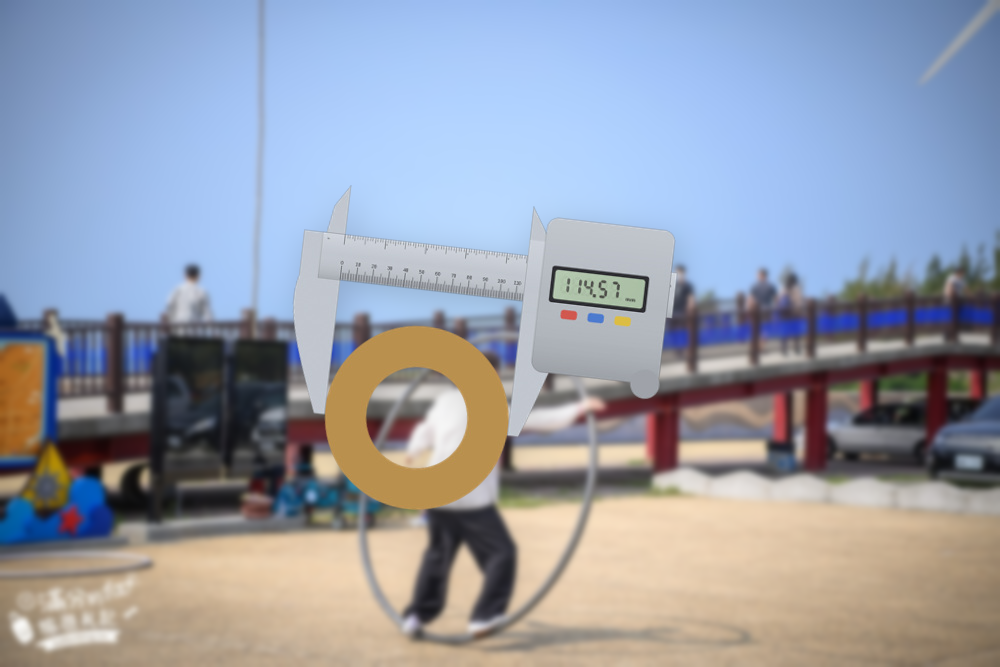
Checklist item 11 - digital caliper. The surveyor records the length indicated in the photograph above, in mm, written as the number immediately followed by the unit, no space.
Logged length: 114.57mm
